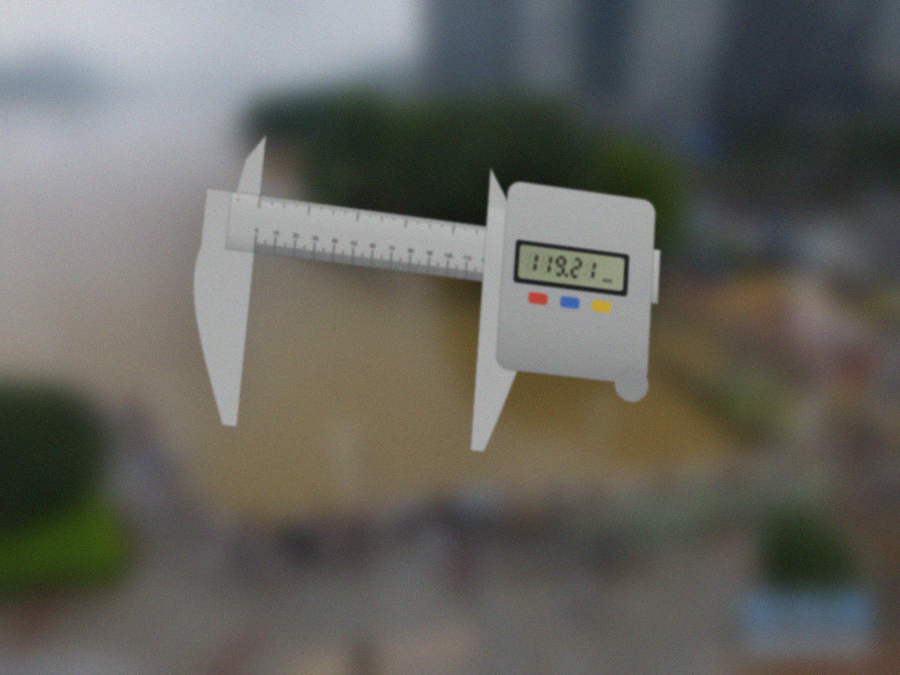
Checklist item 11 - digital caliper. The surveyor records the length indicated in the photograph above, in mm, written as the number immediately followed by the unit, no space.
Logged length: 119.21mm
